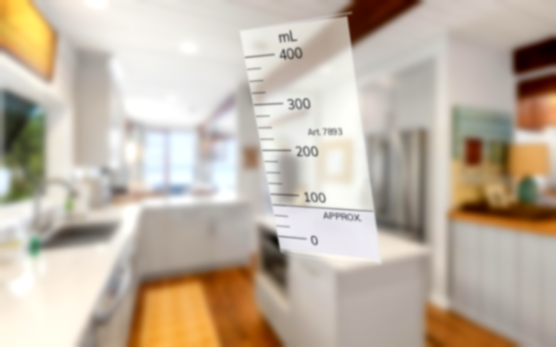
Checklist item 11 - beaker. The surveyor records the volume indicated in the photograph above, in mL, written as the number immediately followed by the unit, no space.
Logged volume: 75mL
